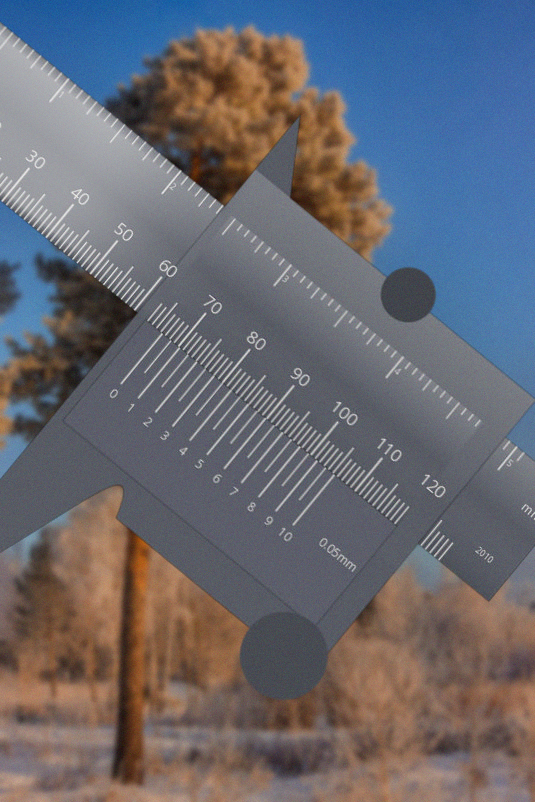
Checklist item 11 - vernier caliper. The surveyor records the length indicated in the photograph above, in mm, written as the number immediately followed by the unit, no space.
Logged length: 66.4mm
